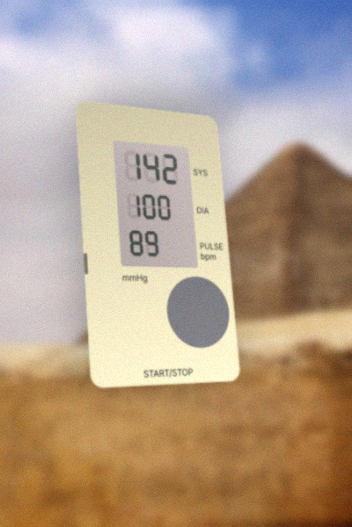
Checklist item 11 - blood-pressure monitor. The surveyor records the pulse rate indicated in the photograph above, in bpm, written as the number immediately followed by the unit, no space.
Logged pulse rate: 89bpm
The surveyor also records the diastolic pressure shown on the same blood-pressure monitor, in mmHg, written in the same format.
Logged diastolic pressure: 100mmHg
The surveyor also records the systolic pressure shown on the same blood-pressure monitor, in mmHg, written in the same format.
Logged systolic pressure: 142mmHg
